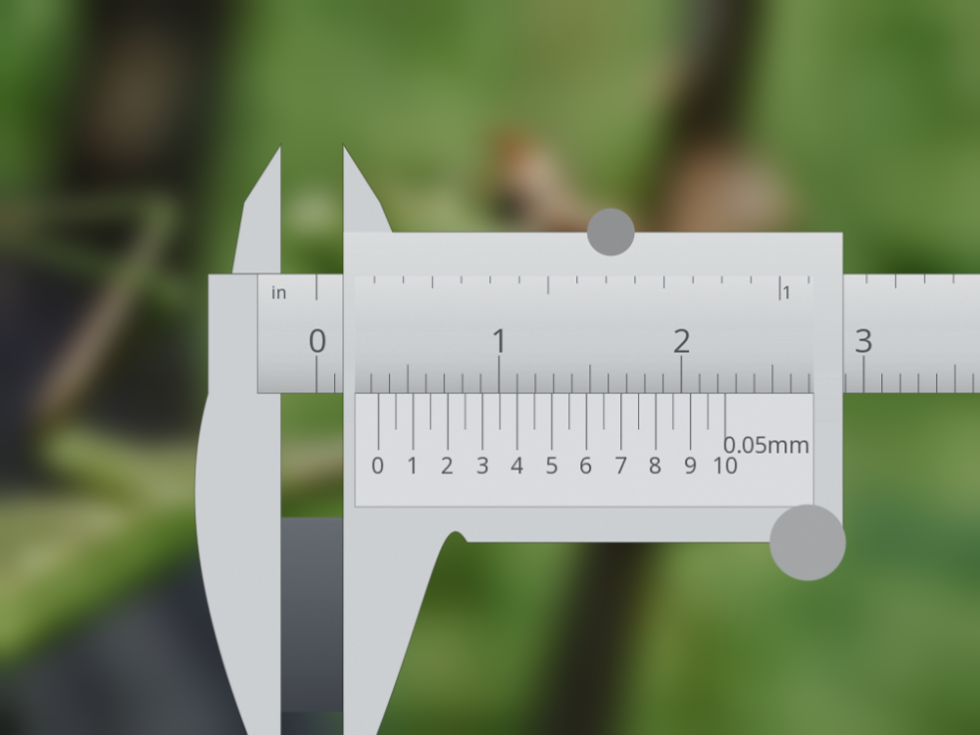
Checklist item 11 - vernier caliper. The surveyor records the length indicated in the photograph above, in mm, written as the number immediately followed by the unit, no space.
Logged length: 3.4mm
